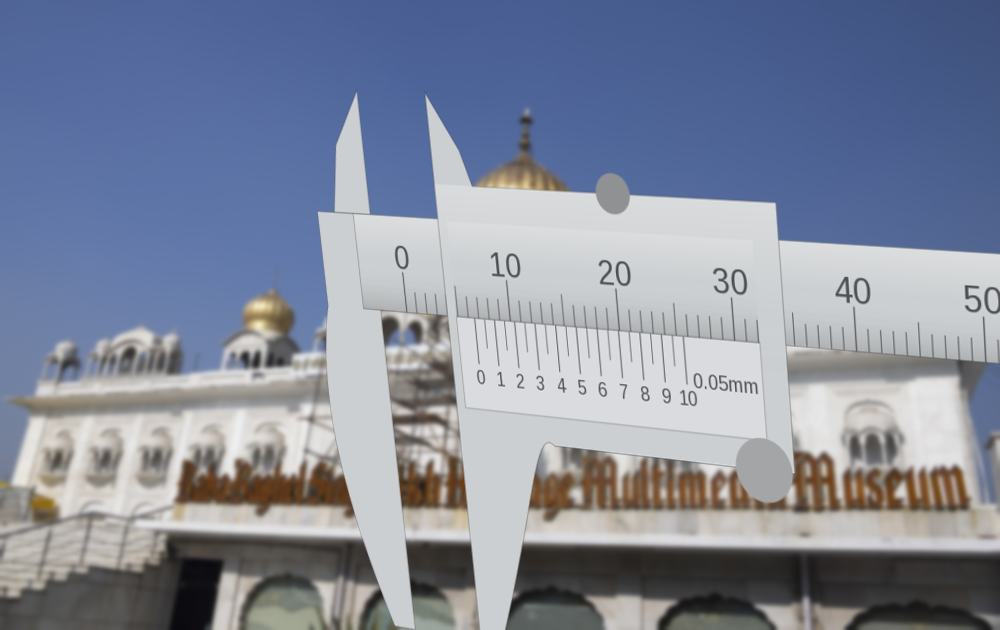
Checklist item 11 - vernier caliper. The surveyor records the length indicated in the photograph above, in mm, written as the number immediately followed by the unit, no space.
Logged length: 6.6mm
